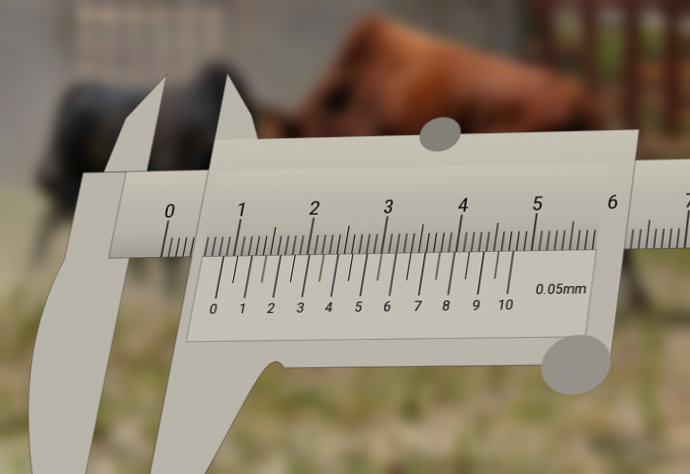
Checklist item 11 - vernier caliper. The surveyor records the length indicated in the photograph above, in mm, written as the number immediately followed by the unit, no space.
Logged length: 8.6mm
